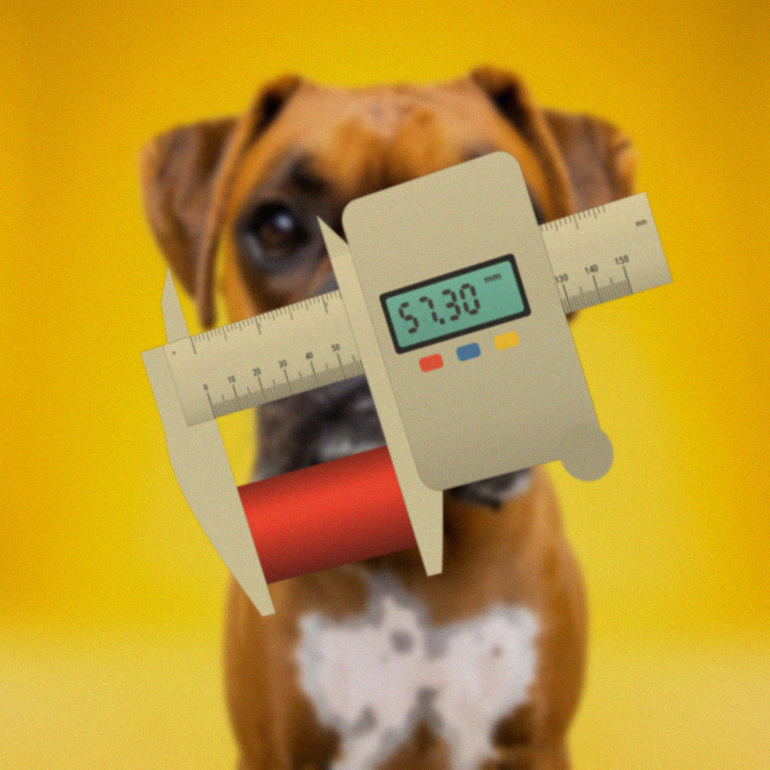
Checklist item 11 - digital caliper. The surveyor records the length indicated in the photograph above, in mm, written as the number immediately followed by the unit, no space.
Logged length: 57.30mm
